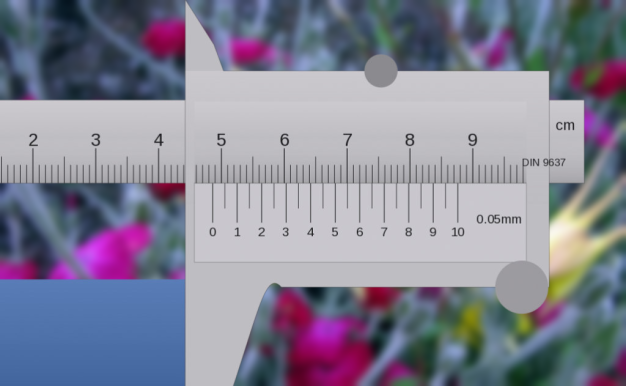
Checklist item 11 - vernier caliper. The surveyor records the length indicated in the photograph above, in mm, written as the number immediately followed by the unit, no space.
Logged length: 48.6mm
